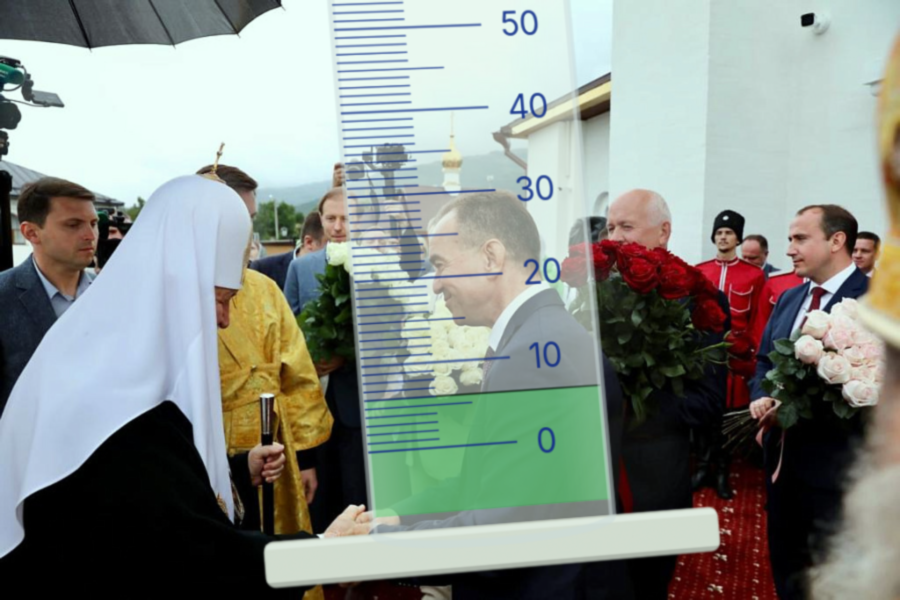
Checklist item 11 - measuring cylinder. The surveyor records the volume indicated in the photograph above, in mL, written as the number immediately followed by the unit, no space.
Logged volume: 6mL
